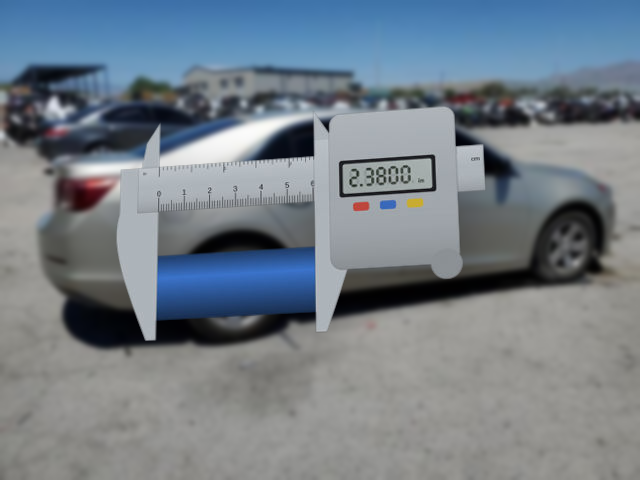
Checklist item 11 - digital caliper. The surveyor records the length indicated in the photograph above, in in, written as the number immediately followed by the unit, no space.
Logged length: 2.3800in
